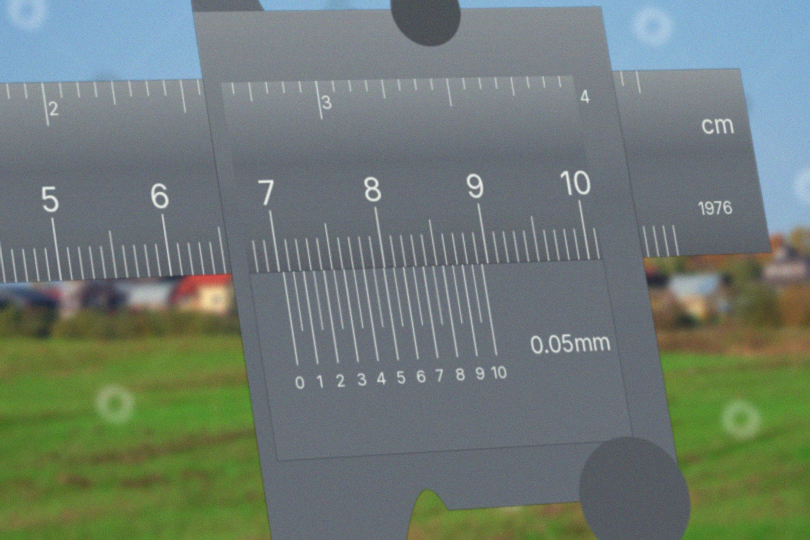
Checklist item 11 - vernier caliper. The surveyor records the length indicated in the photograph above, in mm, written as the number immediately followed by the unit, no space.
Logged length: 70.4mm
